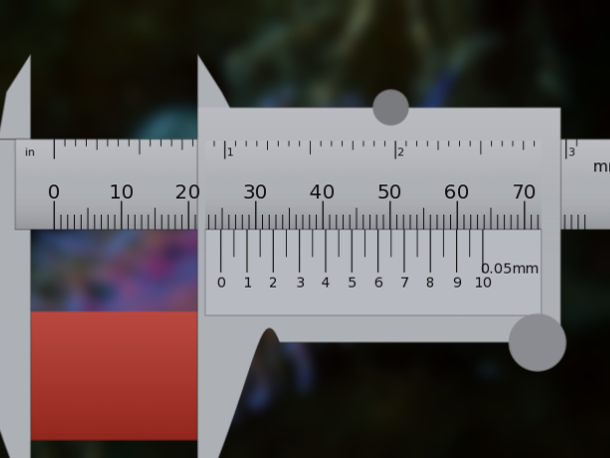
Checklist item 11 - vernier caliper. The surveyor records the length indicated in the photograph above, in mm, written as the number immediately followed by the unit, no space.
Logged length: 24.8mm
